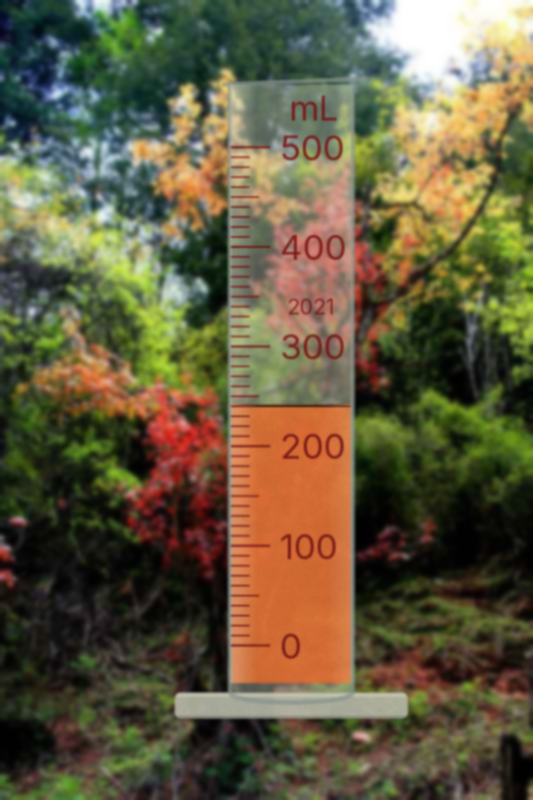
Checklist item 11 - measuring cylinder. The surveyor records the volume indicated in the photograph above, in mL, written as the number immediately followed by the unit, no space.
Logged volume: 240mL
